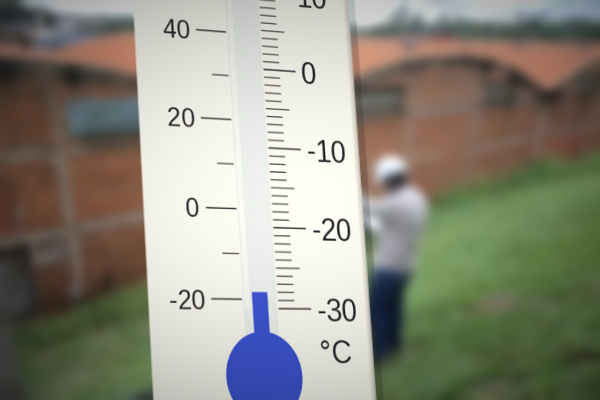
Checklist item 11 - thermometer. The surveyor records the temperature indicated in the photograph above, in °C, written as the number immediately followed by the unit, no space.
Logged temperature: -28°C
